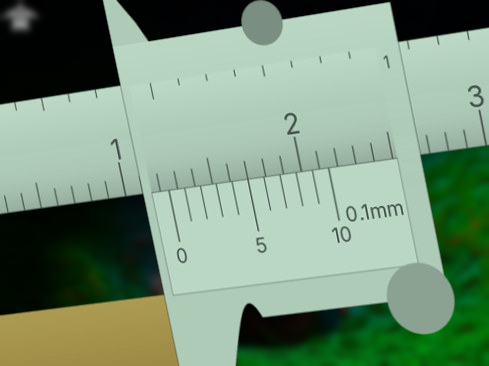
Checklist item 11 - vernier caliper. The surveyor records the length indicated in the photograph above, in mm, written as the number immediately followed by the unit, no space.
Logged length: 12.5mm
